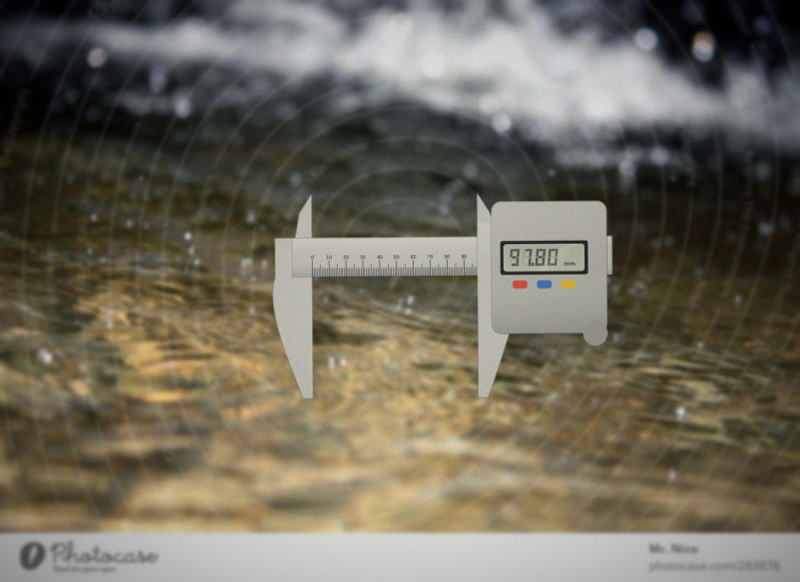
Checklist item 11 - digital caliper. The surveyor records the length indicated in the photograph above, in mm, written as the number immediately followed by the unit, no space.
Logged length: 97.80mm
